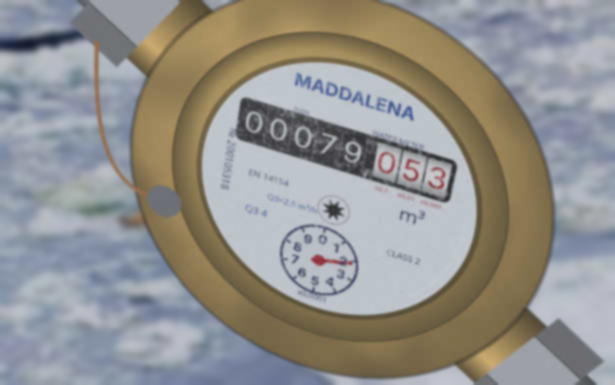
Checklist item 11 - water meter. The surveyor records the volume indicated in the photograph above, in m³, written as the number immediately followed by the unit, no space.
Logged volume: 79.0532m³
